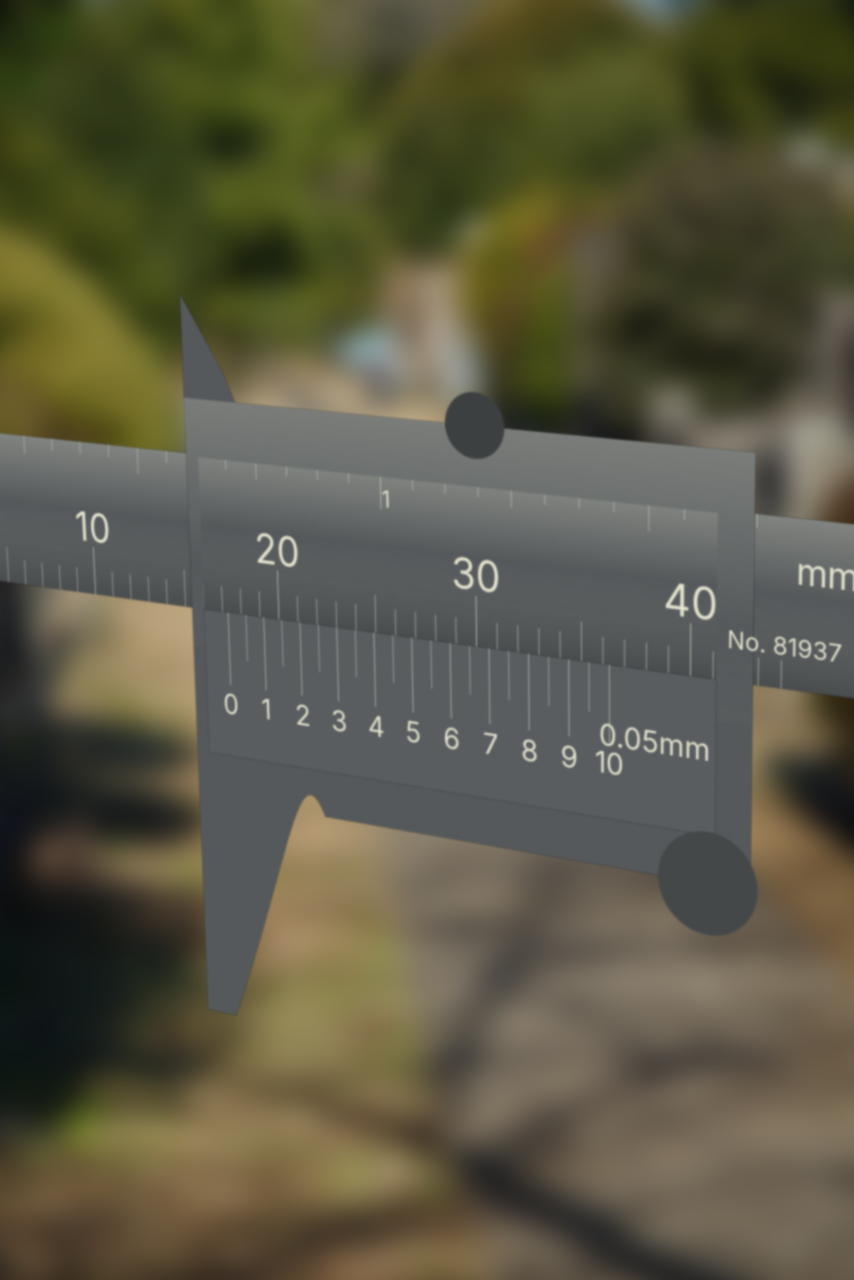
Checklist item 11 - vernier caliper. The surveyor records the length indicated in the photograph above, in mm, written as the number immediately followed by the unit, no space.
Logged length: 17.3mm
